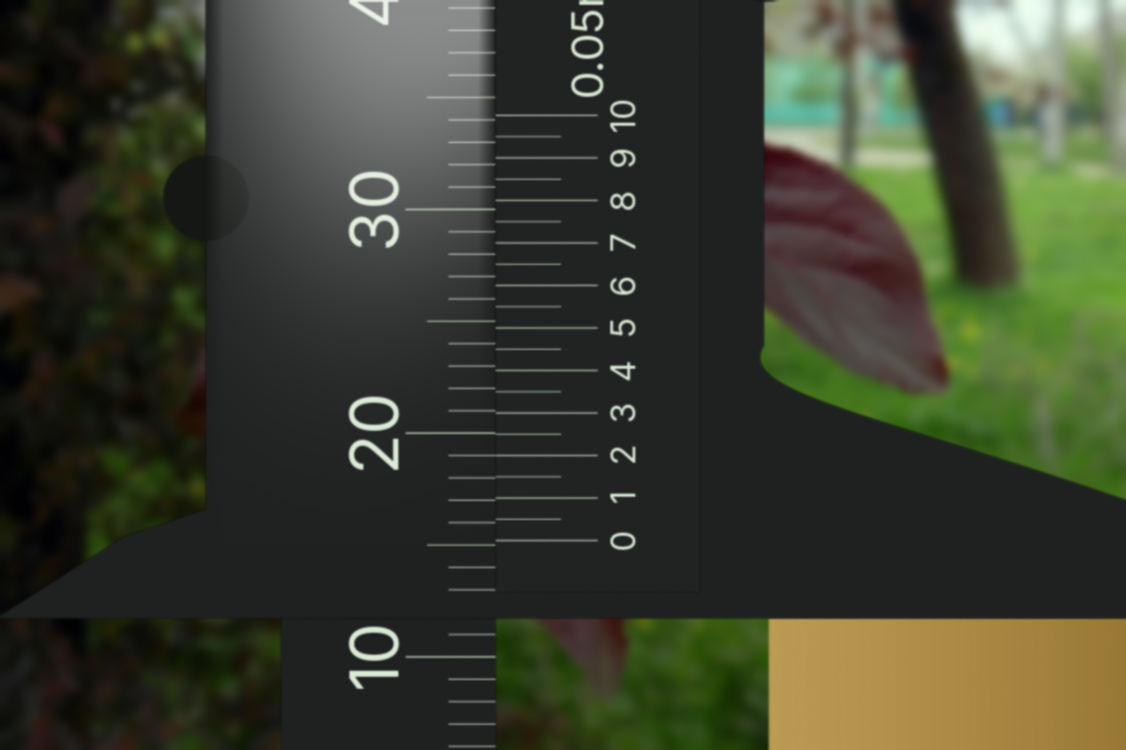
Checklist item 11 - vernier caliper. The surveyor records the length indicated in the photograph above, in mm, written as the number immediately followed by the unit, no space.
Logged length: 15.2mm
